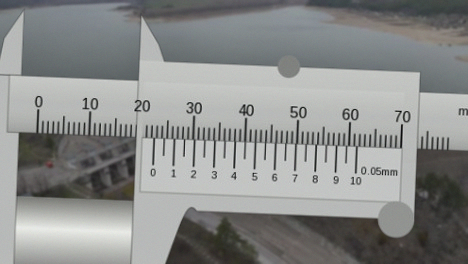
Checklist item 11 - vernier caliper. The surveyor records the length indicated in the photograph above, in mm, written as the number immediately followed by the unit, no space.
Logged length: 22.5mm
